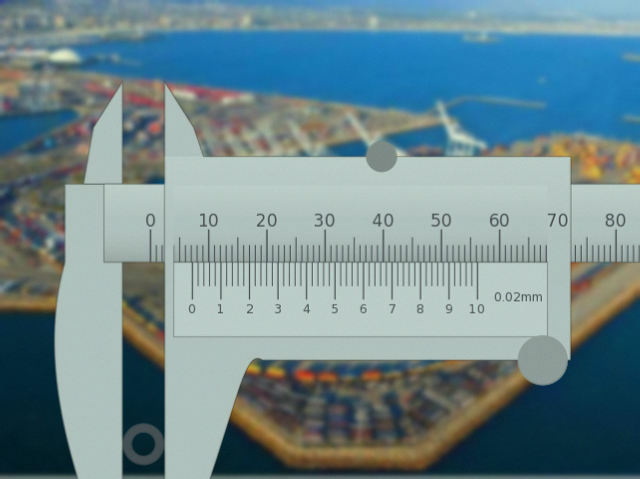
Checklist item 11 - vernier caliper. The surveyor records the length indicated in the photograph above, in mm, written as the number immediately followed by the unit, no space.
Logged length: 7.2mm
